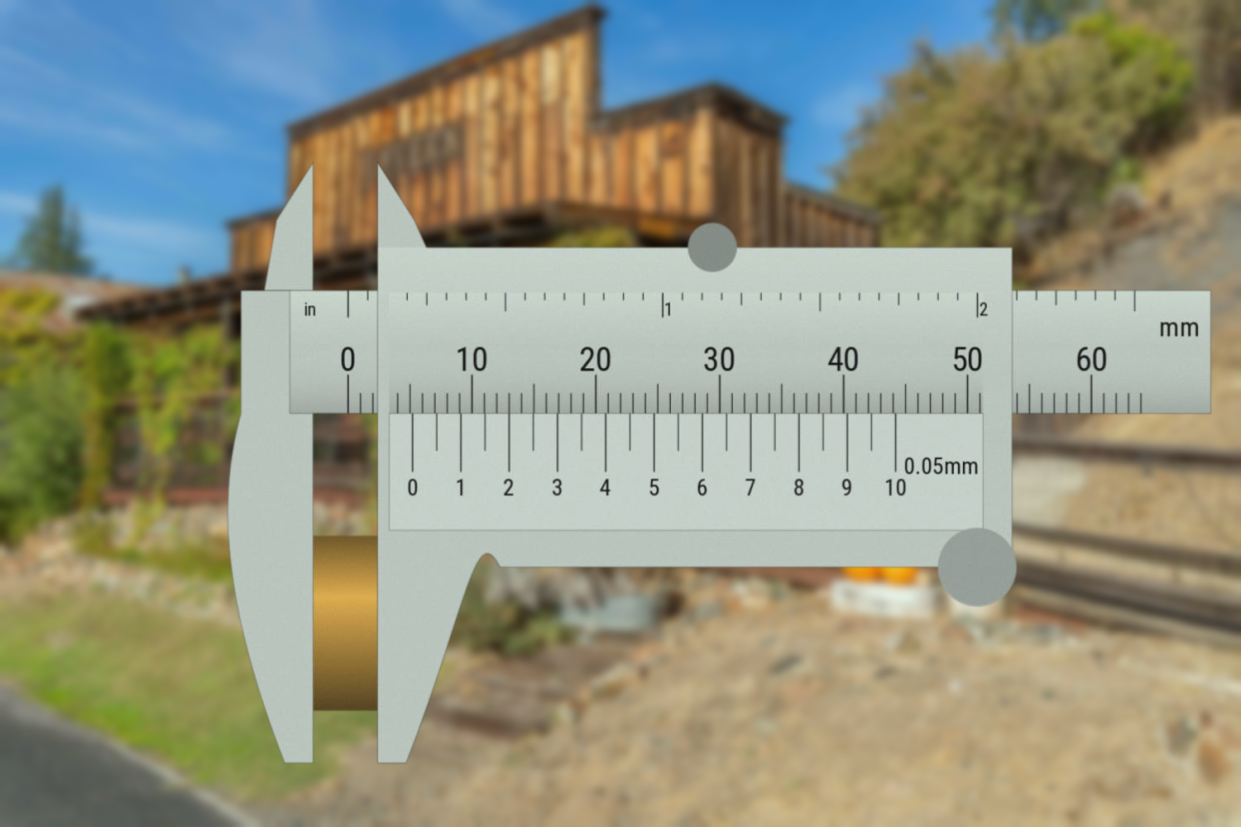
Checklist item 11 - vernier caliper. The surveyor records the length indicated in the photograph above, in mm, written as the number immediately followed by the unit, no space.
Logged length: 5.2mm
